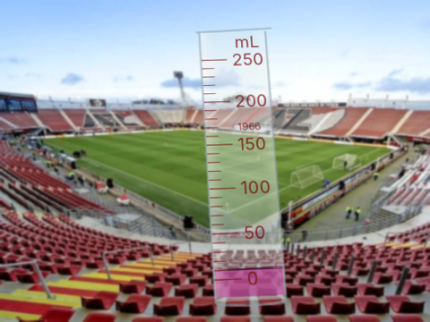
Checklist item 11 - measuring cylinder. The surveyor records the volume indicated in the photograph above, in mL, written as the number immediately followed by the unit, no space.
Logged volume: 10mL
